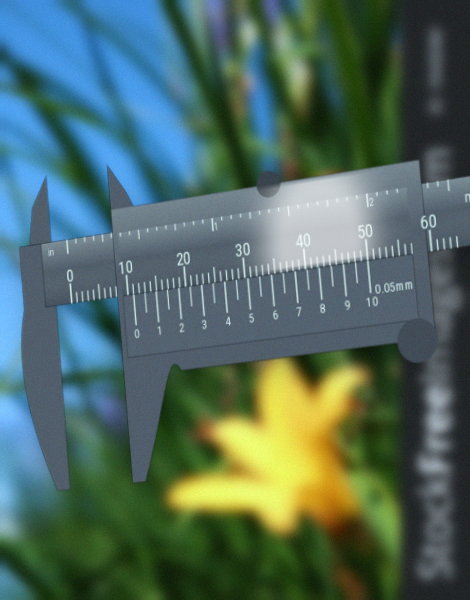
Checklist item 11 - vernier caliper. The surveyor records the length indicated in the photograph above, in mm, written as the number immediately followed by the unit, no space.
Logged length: 11.0mm
